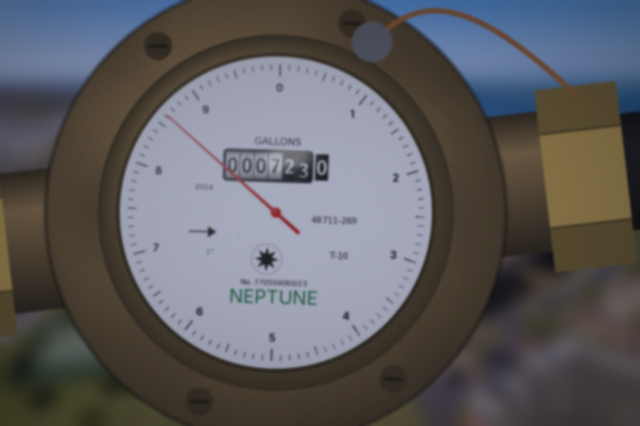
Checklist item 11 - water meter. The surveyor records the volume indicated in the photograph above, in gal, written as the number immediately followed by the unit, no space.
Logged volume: 7228.6gal
